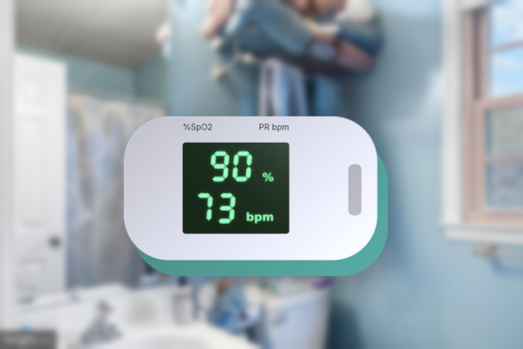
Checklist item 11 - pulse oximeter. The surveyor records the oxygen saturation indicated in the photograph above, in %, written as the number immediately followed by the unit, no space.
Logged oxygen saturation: 90%
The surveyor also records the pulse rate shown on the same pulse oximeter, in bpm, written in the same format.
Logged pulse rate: 73bpm
